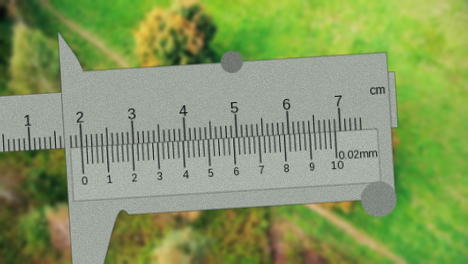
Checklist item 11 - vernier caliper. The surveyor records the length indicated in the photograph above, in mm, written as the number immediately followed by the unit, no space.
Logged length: 20.0mm
